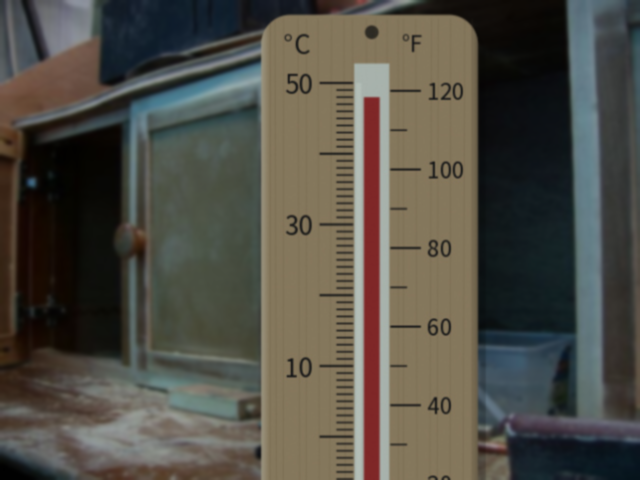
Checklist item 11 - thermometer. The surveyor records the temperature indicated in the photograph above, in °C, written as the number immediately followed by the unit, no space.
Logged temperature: 48°C
